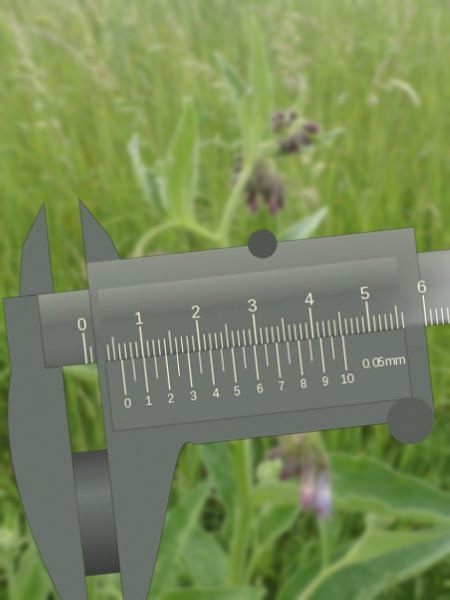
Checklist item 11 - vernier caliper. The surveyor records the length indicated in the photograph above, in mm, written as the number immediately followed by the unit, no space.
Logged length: 6.2mm
